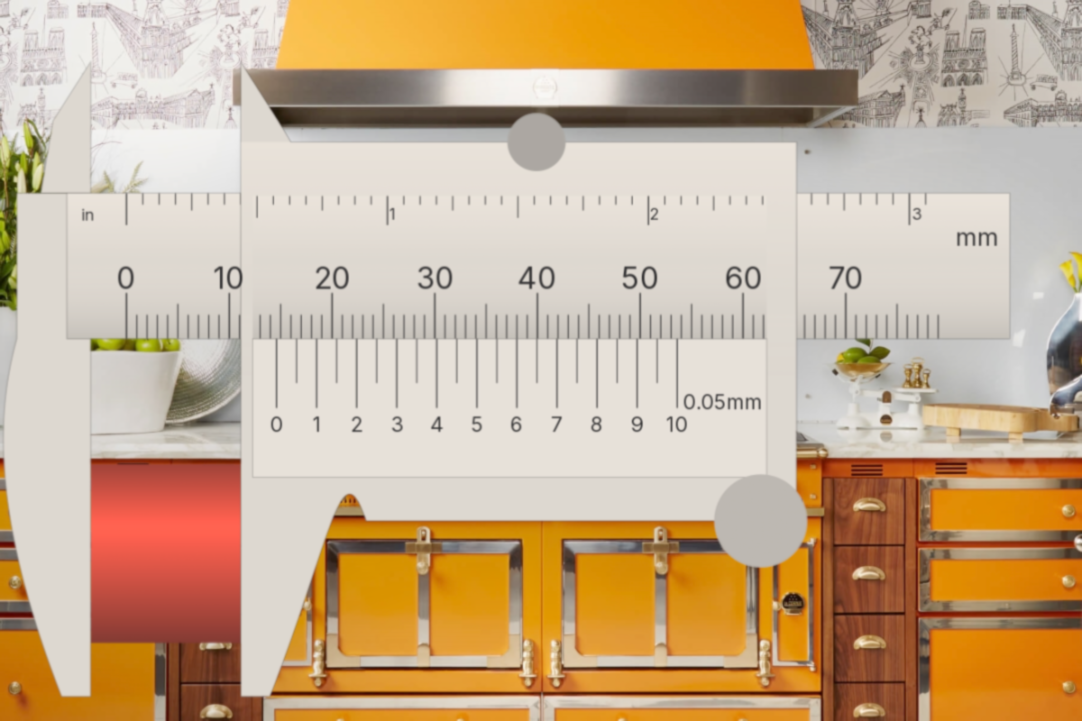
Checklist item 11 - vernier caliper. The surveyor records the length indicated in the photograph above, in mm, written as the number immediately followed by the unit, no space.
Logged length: 14.6mm
